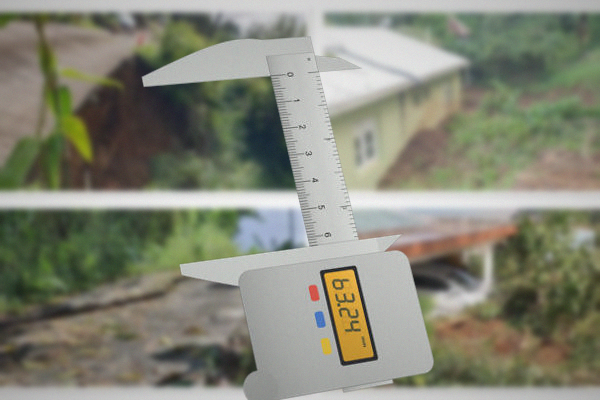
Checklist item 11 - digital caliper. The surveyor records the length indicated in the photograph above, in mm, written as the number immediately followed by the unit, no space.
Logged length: 63.24mm
